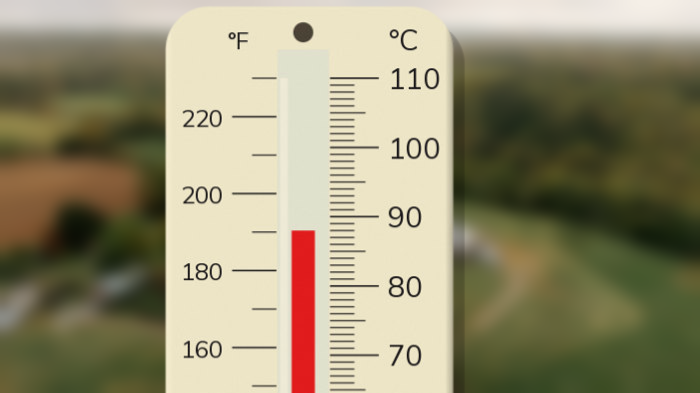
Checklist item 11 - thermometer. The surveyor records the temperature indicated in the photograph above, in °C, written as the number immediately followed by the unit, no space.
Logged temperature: 88°C
